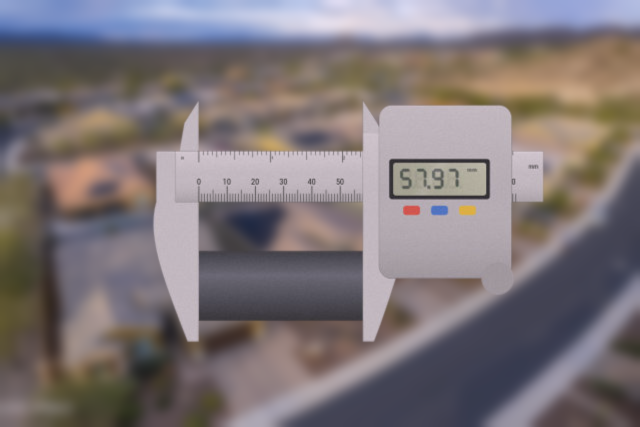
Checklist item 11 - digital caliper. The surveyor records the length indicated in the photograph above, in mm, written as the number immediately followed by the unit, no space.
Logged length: 57.97mm
